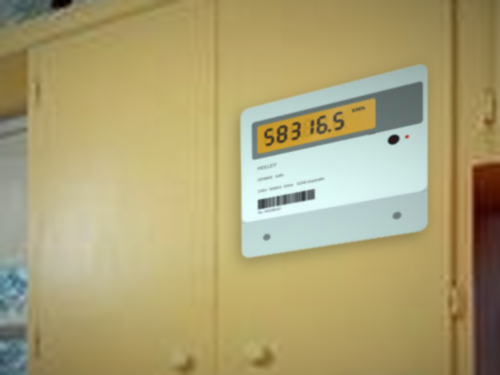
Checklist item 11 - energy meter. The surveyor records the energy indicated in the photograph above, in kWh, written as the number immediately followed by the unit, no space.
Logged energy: 58316.5kWh
